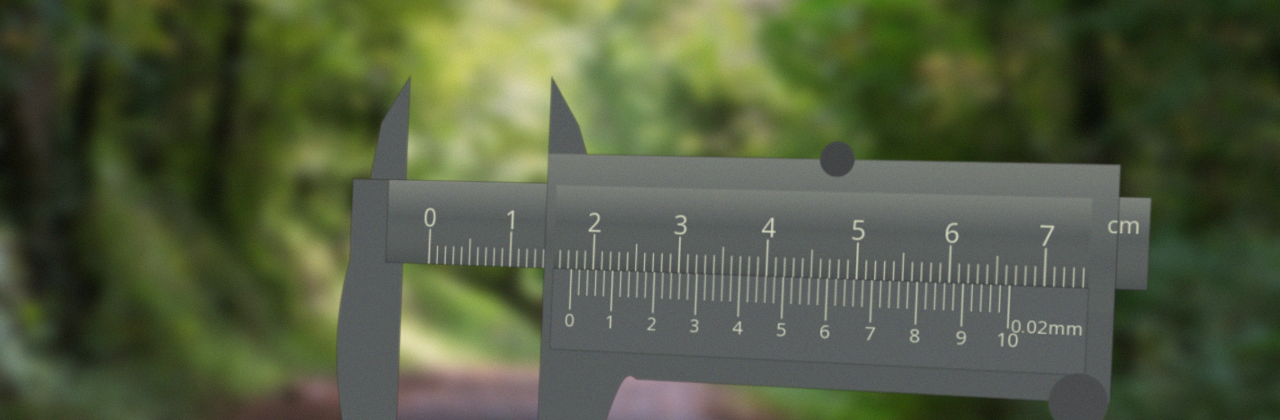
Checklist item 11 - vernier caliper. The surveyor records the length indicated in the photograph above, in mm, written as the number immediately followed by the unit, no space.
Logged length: 17.4mm
